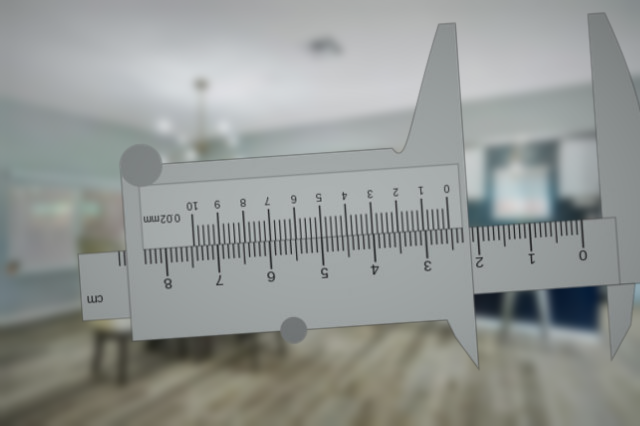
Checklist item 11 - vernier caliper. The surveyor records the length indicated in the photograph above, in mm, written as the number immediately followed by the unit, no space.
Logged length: 25.5mm
